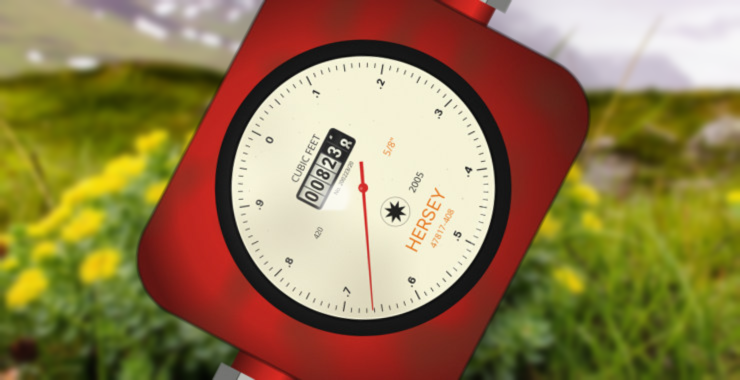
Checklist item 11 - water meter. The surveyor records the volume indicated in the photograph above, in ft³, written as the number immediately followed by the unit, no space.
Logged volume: 8237.66ft³
